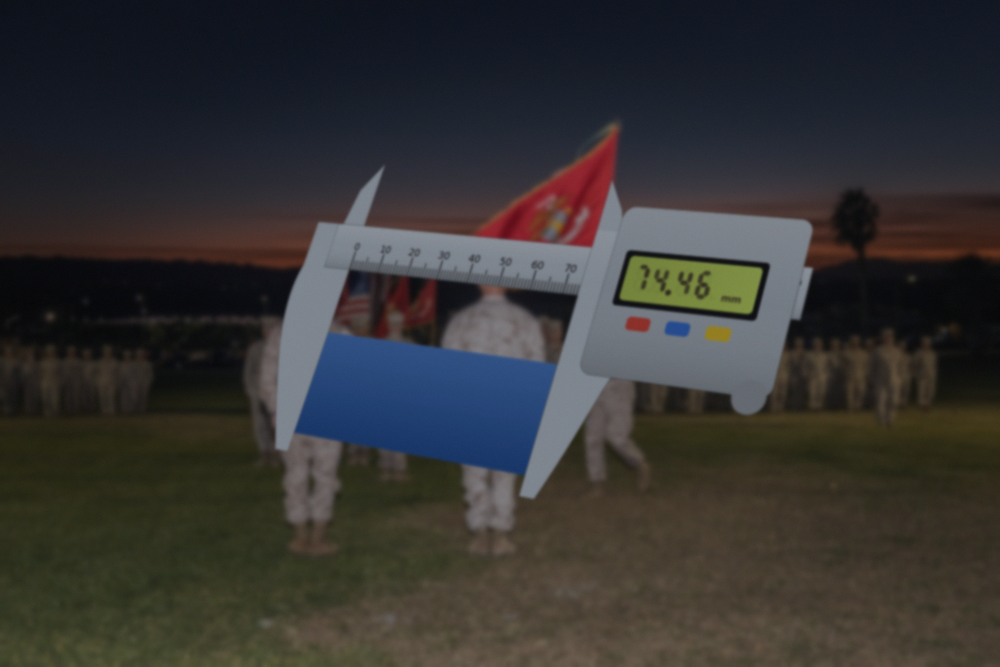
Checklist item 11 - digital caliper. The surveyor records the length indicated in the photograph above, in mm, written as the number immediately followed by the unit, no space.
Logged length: 74.46mm
